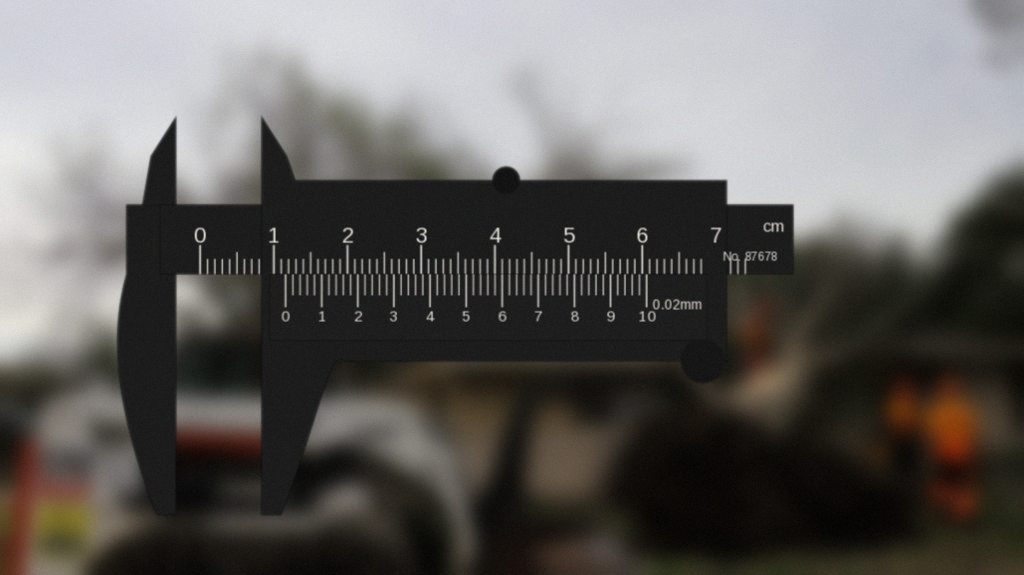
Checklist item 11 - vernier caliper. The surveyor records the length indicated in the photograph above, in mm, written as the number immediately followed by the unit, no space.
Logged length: 11.6mm
